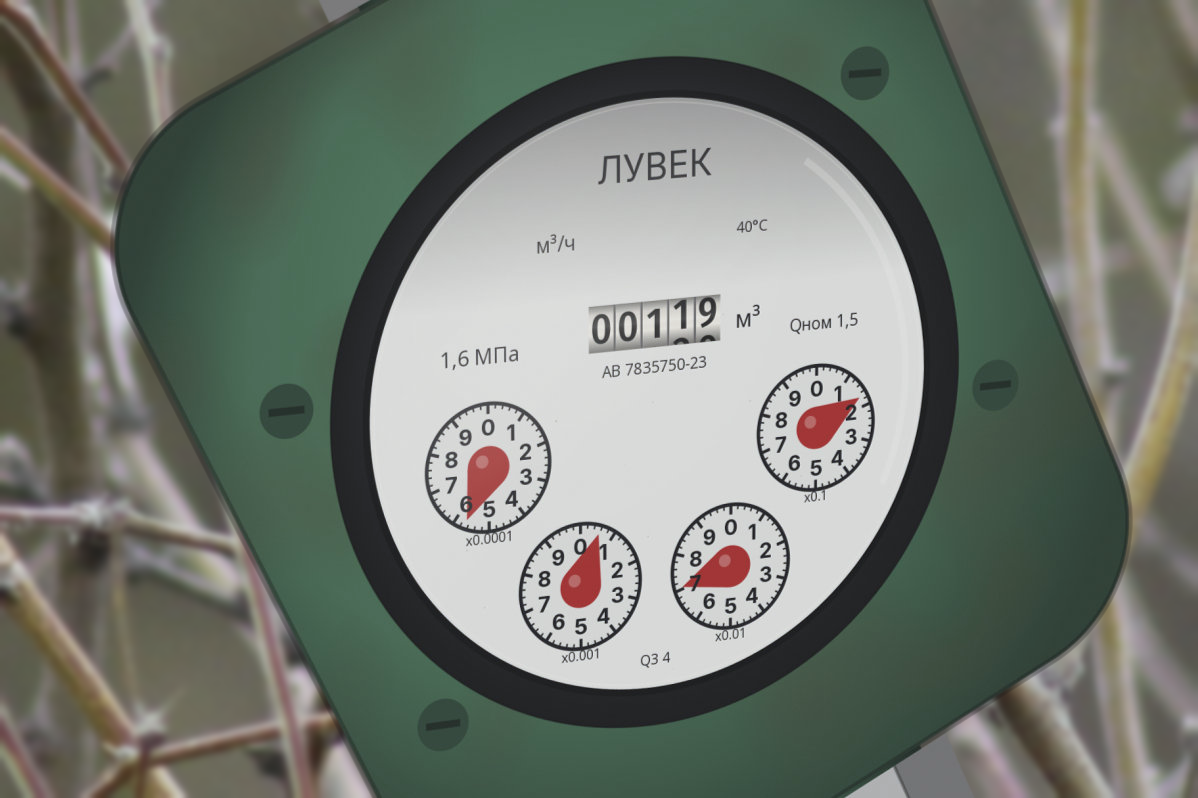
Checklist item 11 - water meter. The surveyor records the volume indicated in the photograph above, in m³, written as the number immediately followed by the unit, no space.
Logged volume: 119.1705m³
